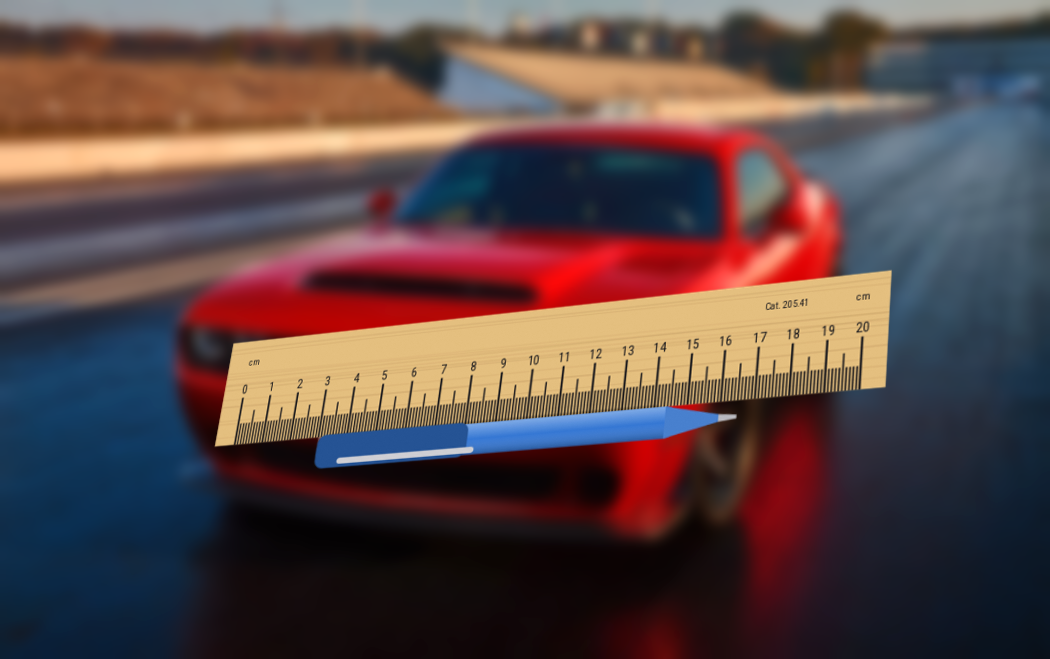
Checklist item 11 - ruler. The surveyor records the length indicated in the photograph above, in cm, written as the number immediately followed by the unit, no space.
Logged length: 13.5cm
